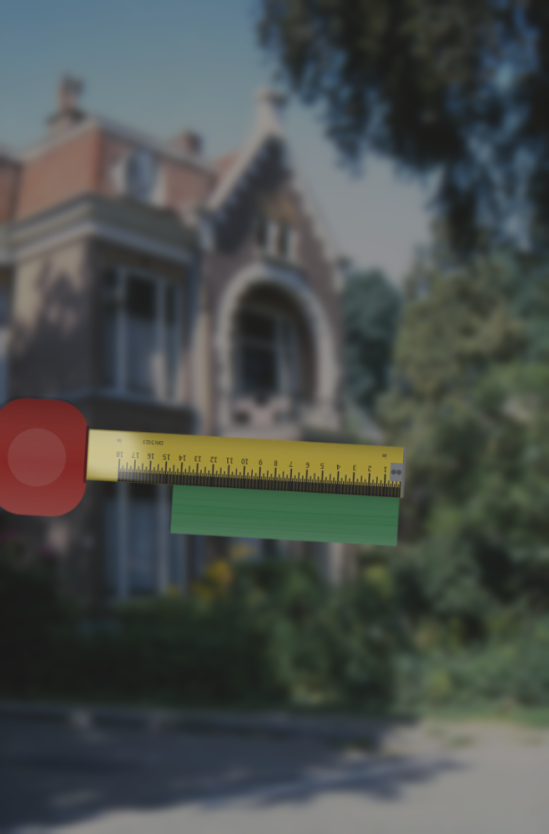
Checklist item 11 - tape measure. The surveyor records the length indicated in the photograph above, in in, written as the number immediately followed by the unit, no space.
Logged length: 14.5in
